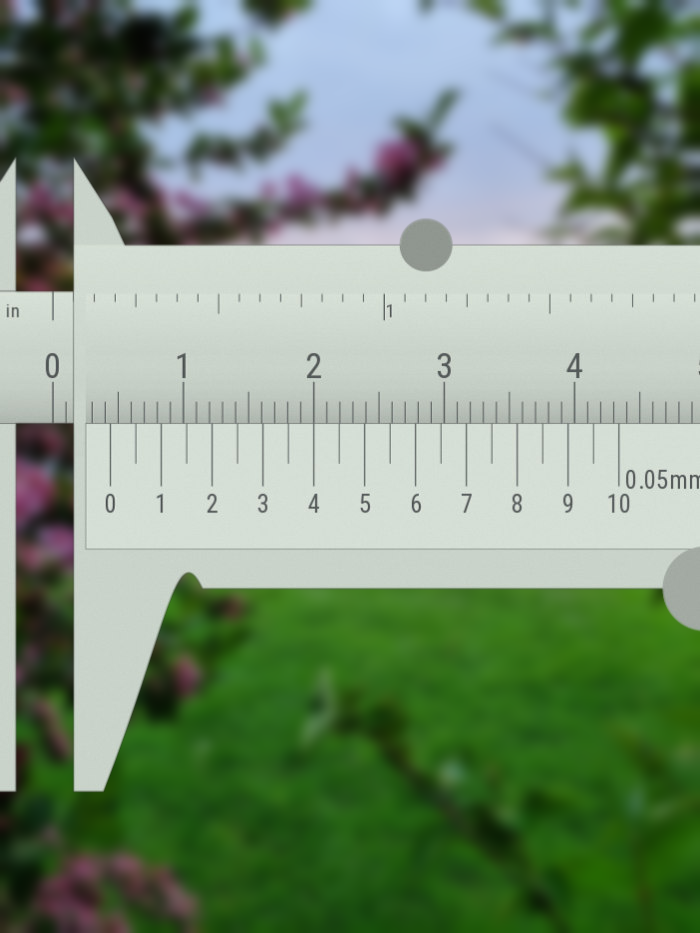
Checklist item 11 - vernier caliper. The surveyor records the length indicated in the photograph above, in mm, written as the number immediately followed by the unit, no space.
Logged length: 4.4mm
